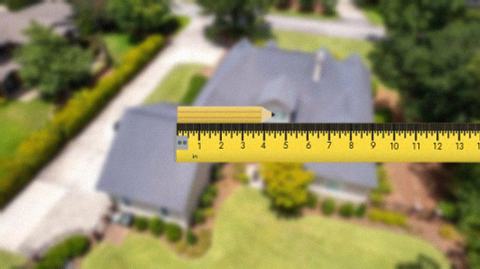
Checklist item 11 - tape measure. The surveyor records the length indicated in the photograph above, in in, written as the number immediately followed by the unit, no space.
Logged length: 4.5in
